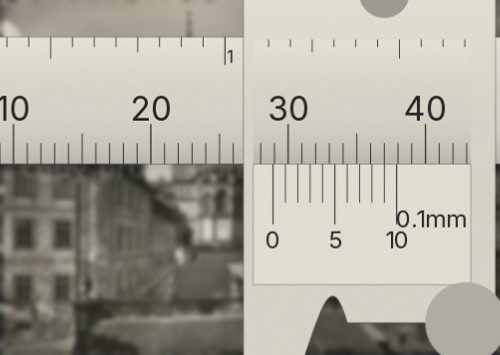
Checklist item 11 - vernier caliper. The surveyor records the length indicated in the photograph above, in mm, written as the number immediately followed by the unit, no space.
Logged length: 28.9mm
